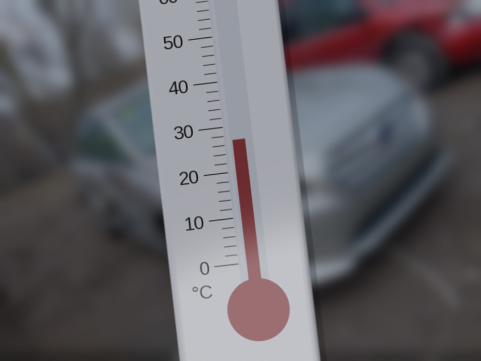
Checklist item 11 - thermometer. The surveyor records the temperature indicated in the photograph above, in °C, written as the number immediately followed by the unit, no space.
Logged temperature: 27°C
